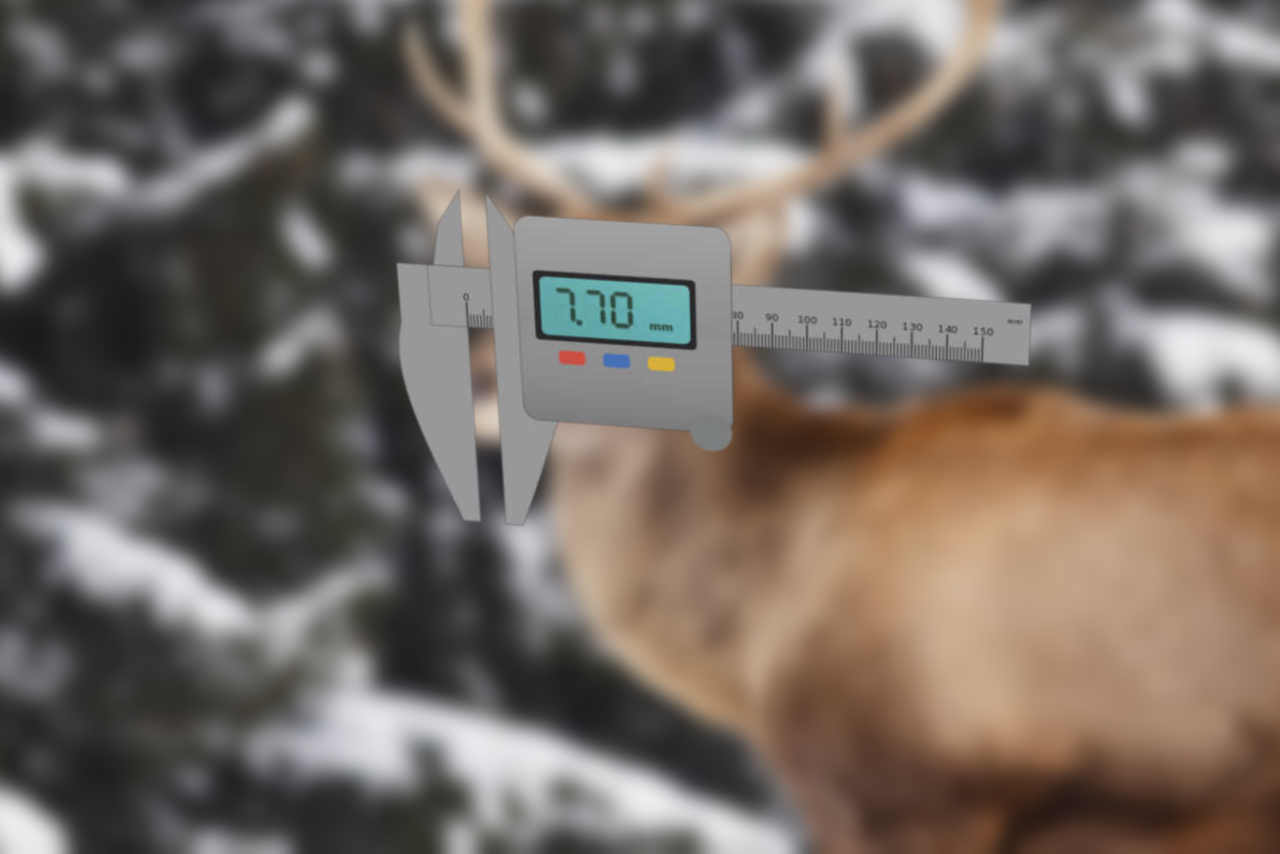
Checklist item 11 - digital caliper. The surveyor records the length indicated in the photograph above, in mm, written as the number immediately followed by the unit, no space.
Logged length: 7.70mm
